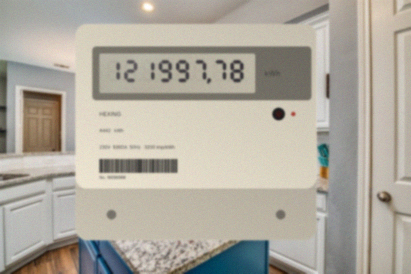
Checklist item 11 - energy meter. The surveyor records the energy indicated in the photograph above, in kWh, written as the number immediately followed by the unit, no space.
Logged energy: 121997.78kWh
